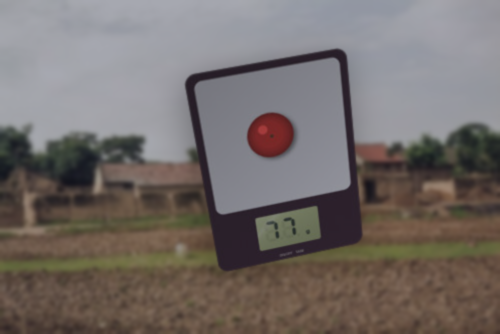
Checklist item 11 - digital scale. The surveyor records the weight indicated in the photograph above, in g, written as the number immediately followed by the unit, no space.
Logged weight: 77g
